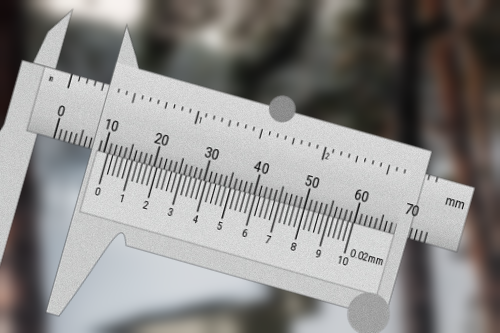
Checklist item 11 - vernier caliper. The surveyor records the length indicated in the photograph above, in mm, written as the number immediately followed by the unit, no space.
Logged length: 10.8mm
